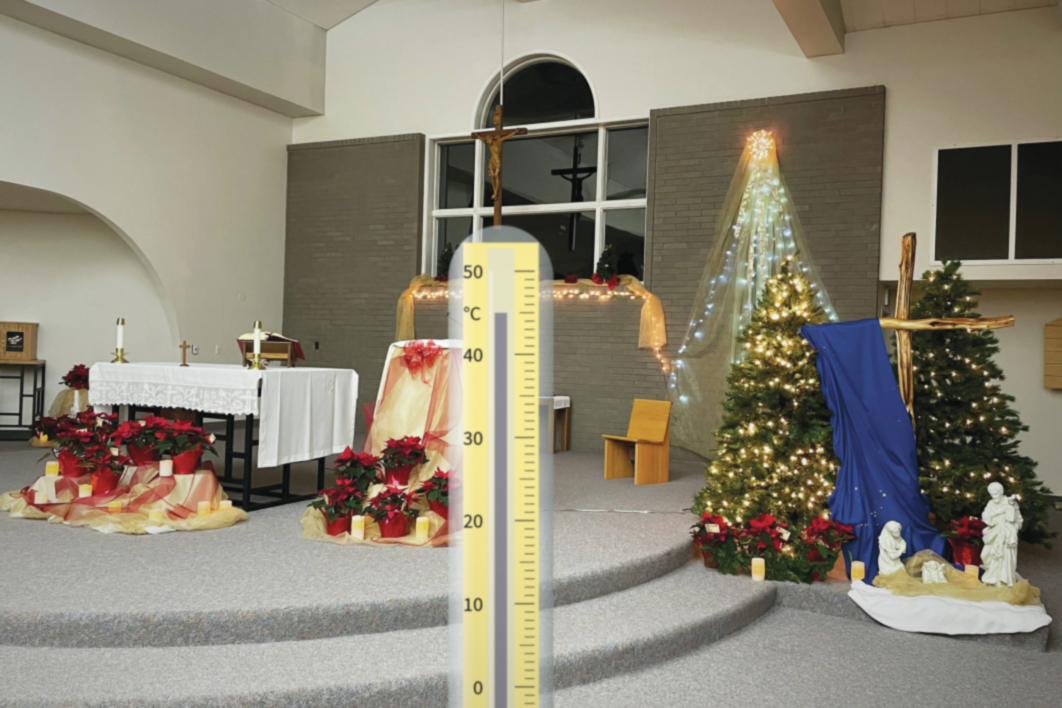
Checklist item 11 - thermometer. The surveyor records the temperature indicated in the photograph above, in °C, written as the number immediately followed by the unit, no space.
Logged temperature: 45°C
